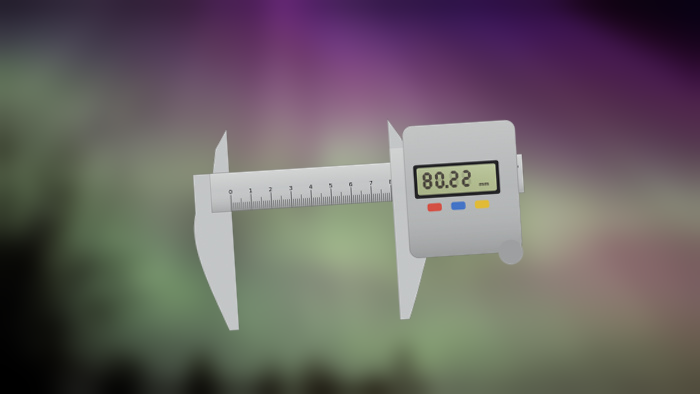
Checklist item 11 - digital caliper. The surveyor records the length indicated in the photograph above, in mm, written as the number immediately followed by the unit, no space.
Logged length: 80.22mm
